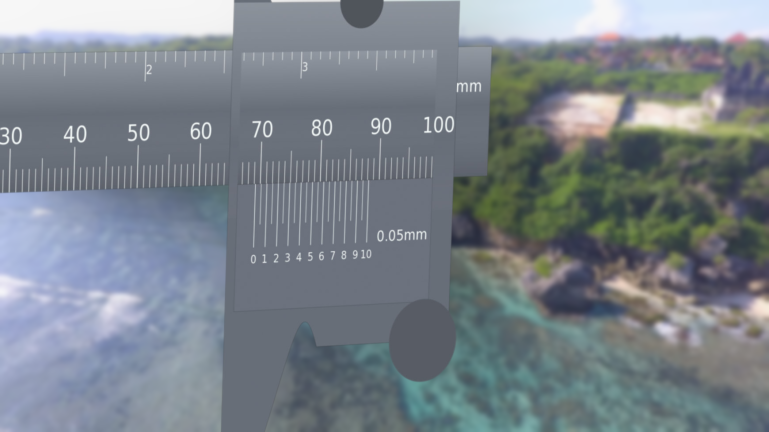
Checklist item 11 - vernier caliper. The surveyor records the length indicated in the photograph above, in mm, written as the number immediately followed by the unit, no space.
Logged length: 69.2mm
